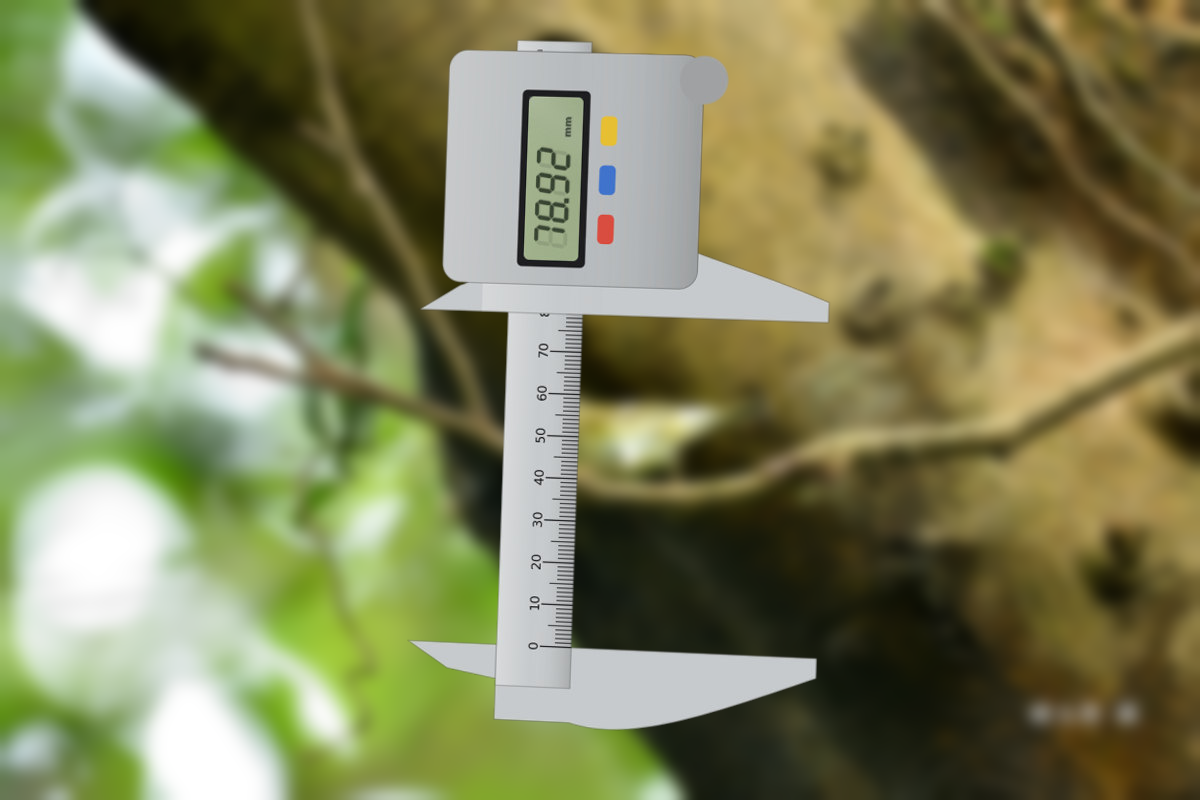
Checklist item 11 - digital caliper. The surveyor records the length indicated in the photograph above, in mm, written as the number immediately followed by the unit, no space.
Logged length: 78.92mm
